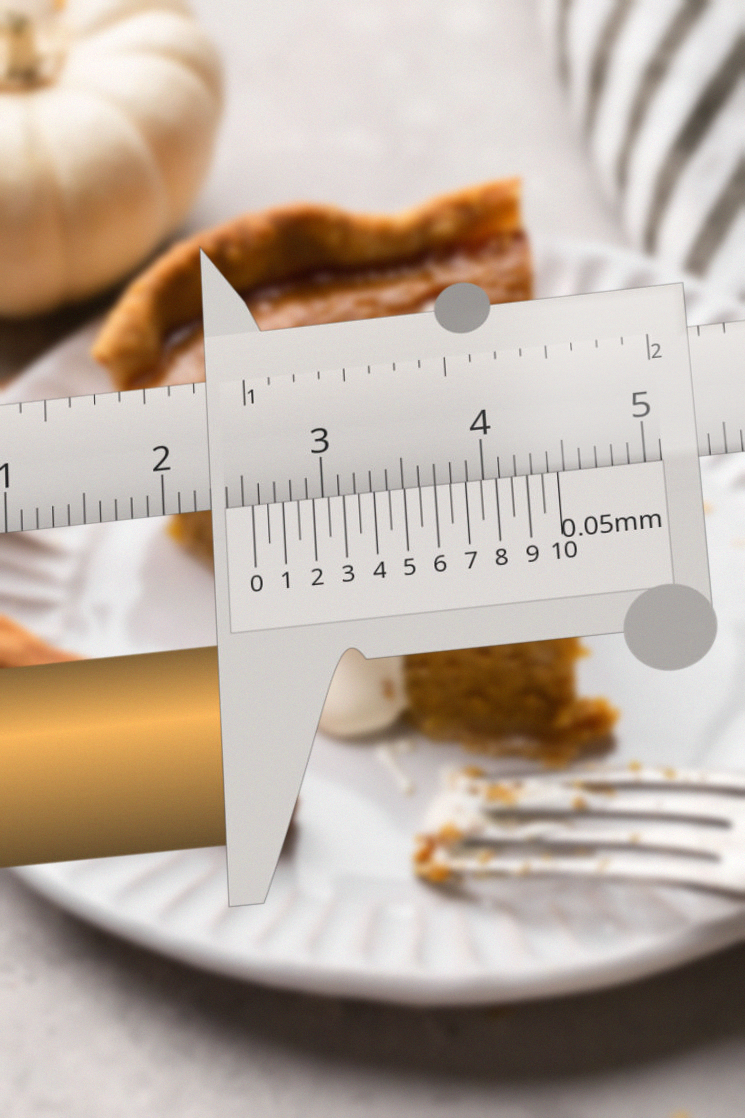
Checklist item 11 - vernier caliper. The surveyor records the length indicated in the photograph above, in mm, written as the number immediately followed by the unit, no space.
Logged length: 25.6mm
